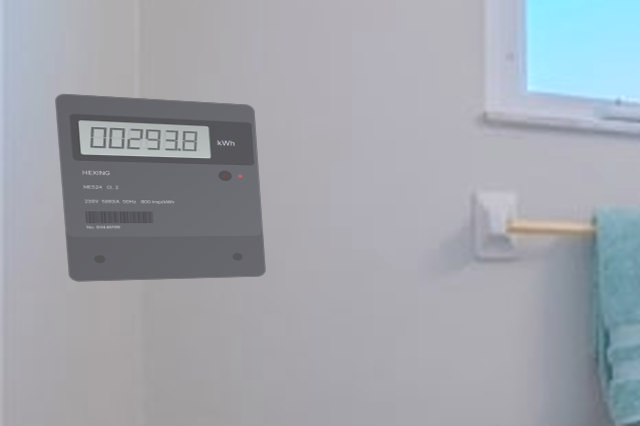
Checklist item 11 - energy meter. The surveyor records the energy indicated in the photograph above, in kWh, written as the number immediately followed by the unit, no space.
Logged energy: 293.8kWh
